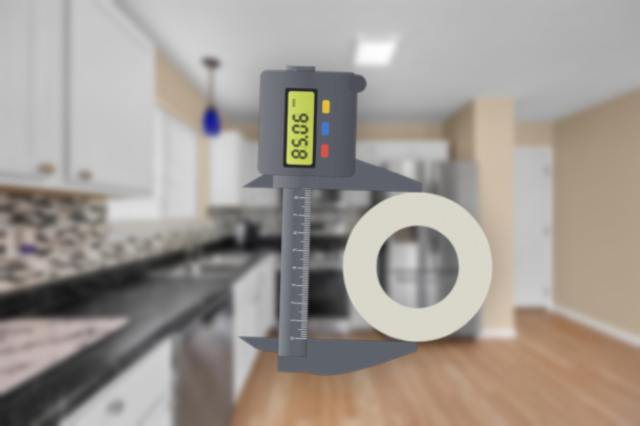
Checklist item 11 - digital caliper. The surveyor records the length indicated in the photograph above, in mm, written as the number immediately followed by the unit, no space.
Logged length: 85.06mm
